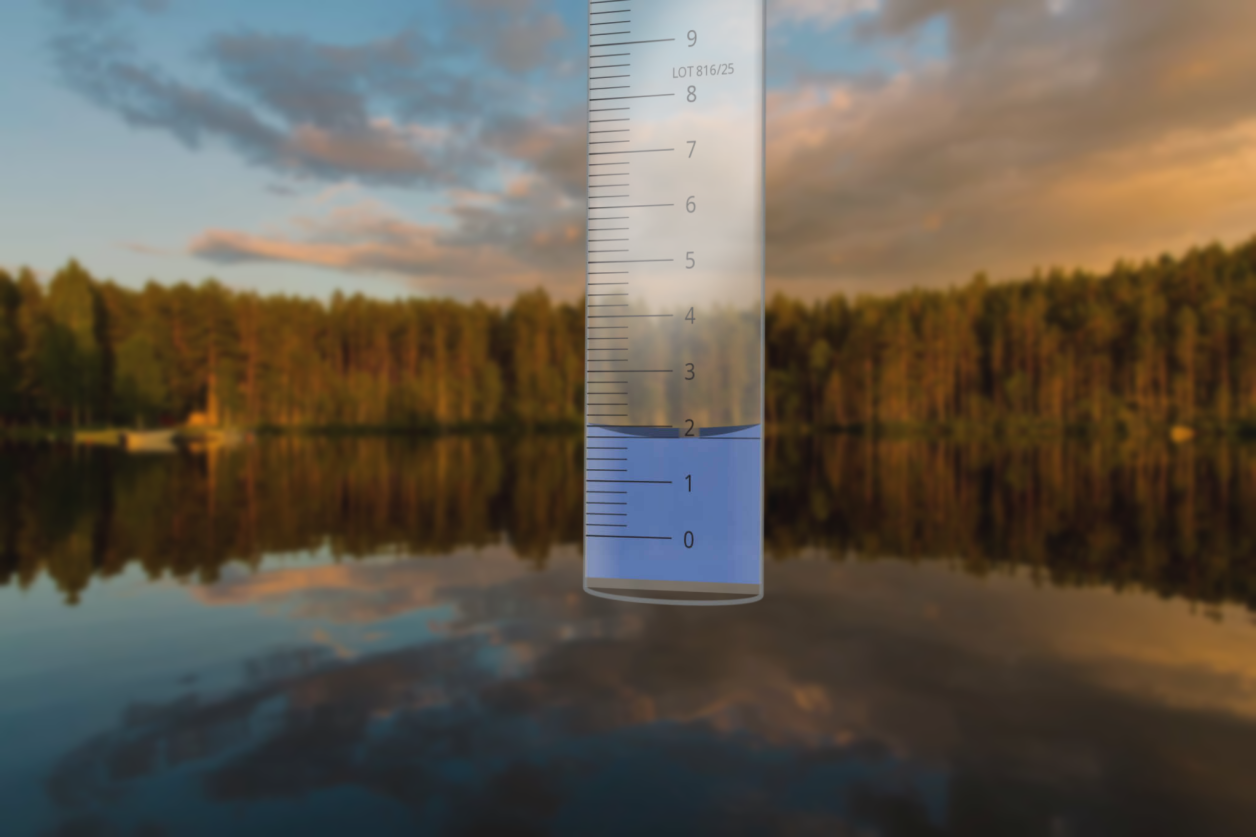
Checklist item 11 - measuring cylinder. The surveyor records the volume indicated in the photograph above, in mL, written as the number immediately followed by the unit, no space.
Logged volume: 1.8mL
